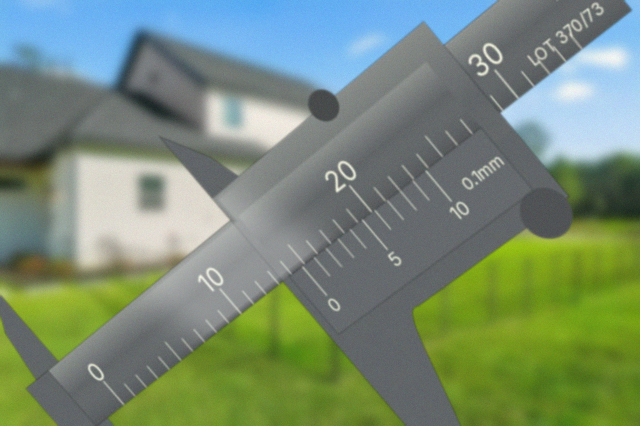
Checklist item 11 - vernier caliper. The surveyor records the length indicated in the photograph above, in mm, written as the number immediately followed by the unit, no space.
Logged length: 14.8mm
